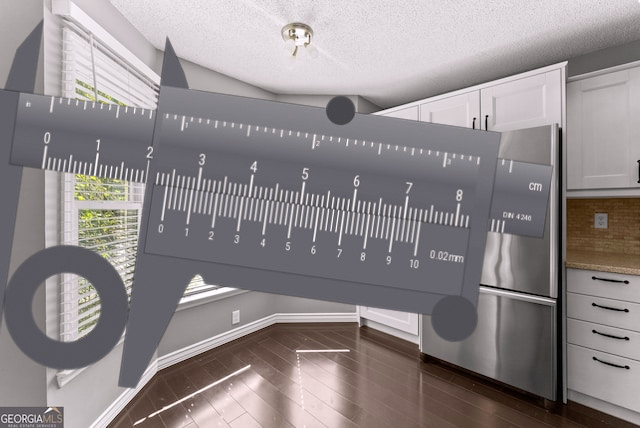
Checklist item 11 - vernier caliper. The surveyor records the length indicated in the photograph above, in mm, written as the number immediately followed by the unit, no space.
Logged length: 24.0mm
